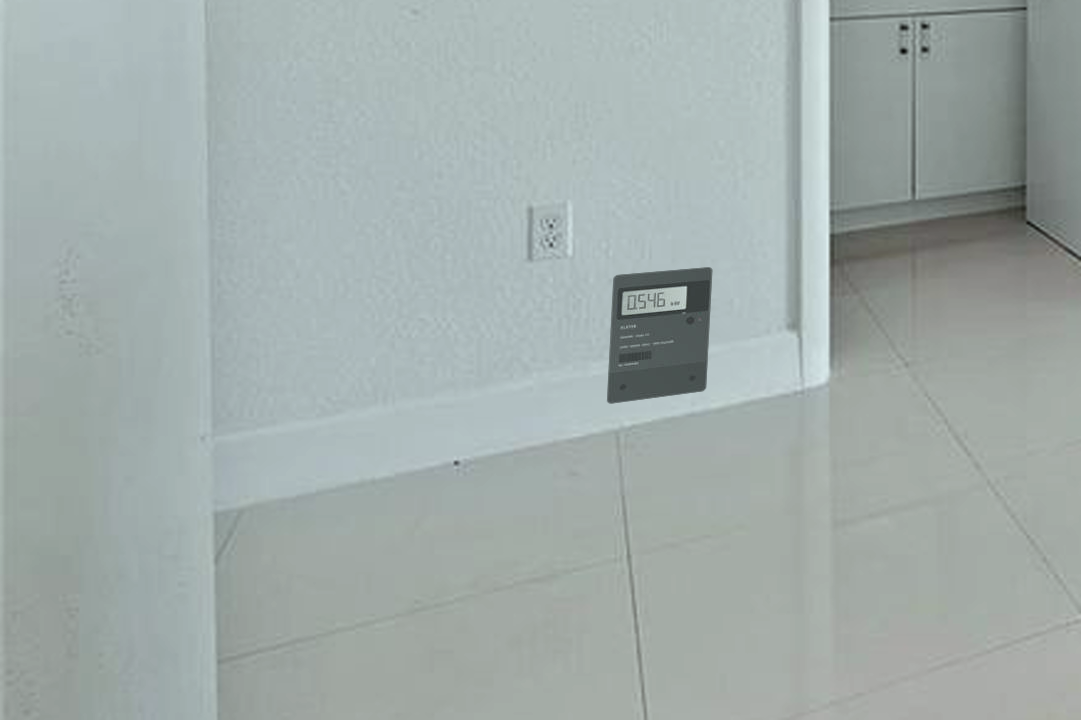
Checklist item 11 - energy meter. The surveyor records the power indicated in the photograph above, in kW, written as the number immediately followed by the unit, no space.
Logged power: 0.546kW
